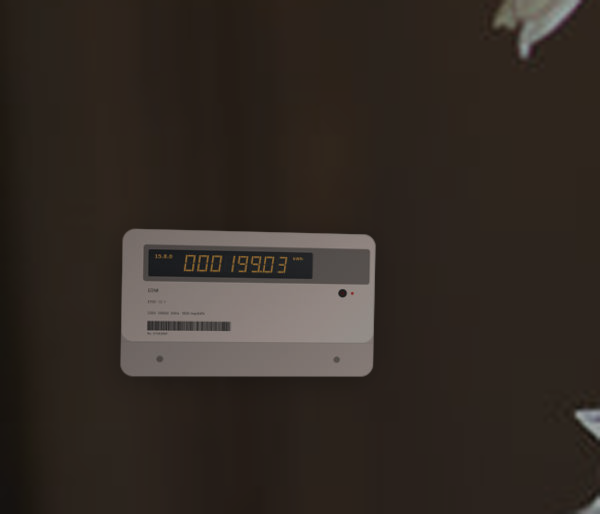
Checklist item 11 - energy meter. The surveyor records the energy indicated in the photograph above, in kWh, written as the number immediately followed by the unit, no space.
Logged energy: 199.03kWh
